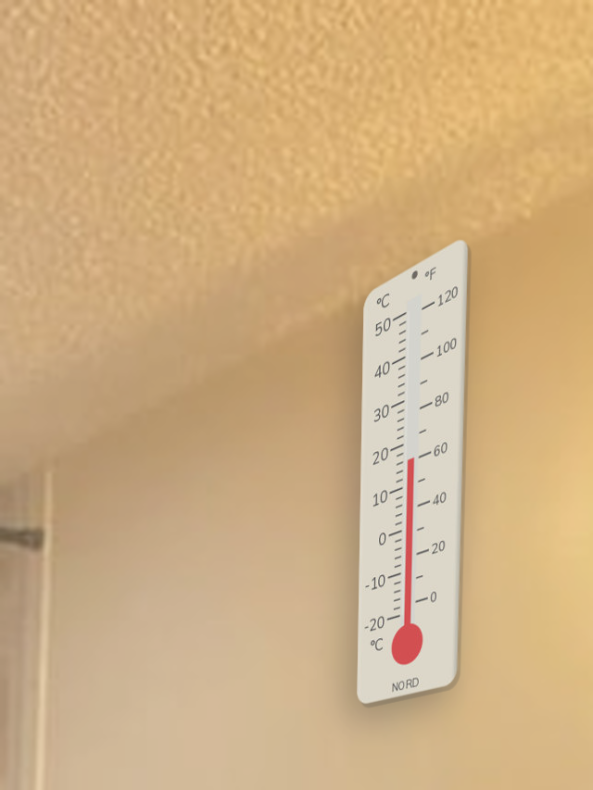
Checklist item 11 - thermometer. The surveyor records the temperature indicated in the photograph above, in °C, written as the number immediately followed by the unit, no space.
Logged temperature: 16°C
